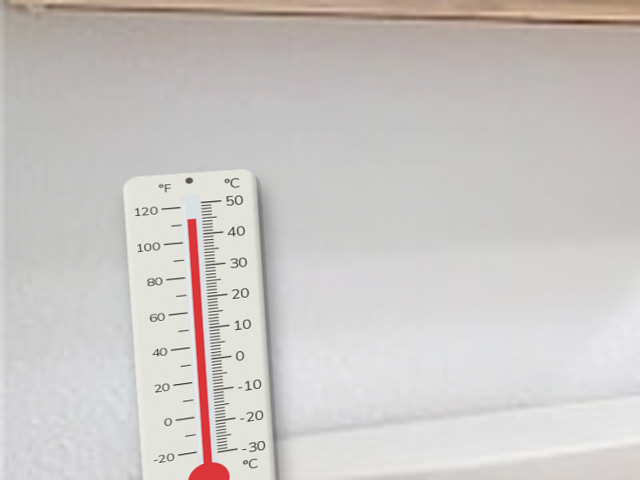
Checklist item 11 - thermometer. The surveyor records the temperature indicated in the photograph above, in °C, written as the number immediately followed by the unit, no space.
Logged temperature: 45°C
